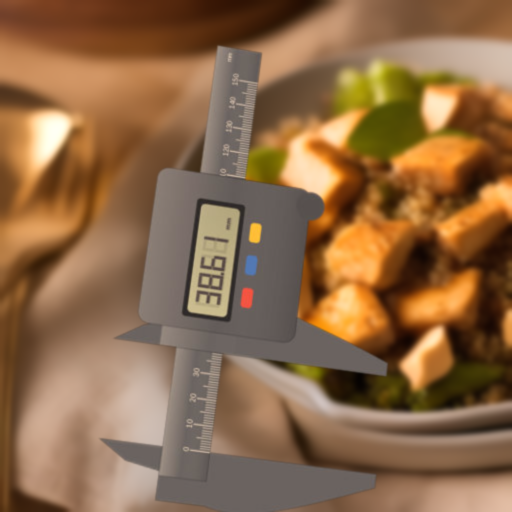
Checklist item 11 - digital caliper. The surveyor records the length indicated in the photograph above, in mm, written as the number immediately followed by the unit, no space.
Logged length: 38.61mm
